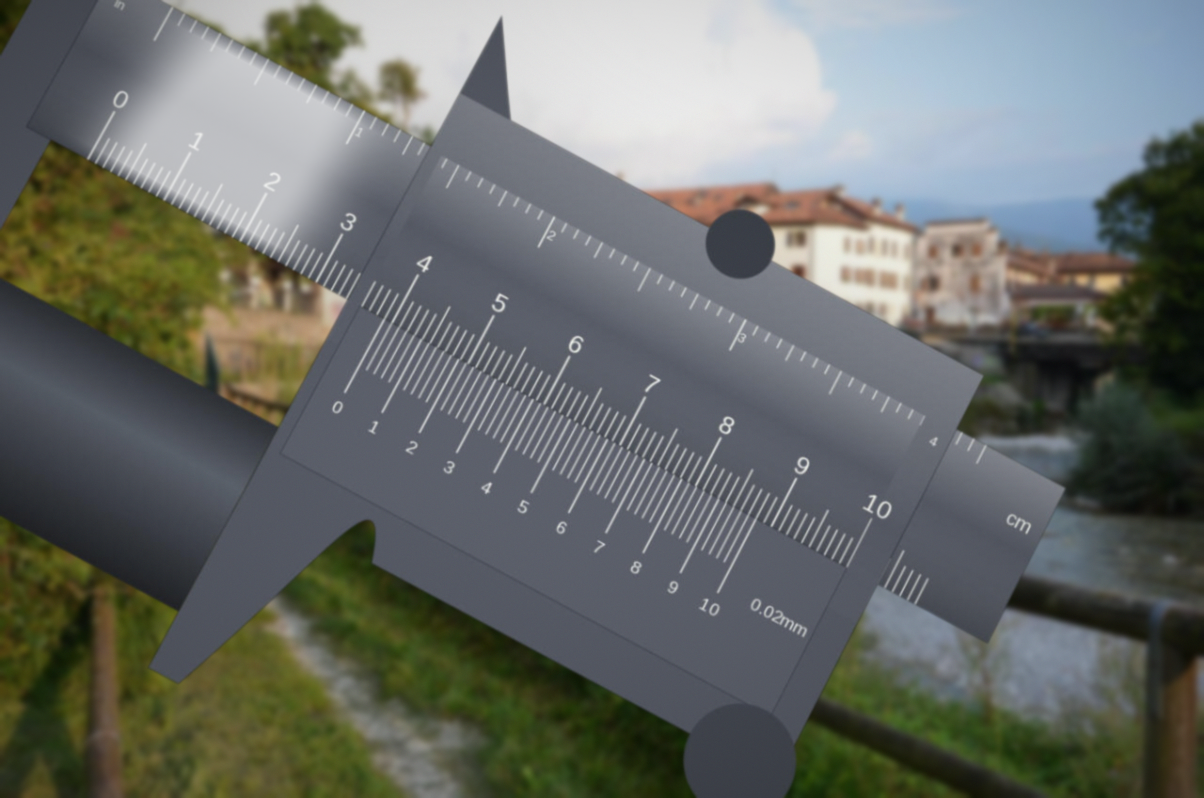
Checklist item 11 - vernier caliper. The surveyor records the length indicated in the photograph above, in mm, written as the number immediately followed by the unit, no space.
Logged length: 39.0mm
